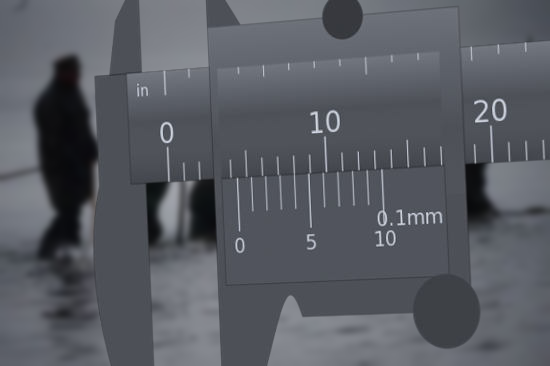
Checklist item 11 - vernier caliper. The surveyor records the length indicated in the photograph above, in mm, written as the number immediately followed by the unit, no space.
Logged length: 4.4mm
